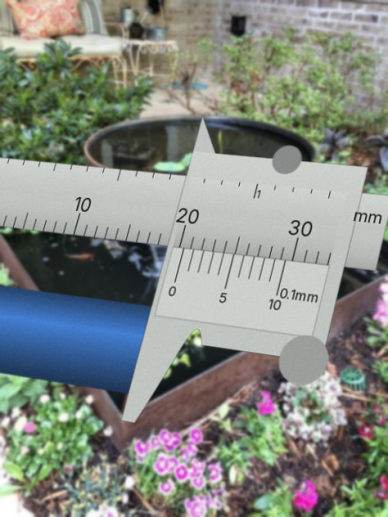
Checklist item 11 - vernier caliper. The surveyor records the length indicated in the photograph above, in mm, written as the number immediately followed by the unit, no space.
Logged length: 20.4mm
